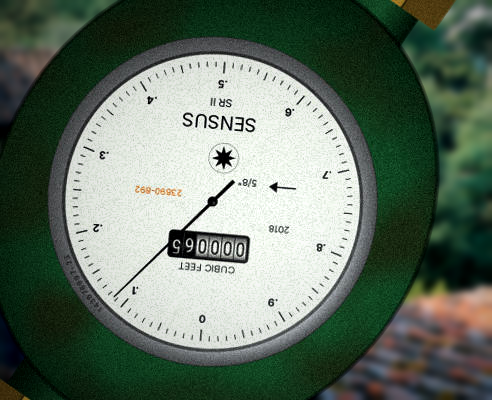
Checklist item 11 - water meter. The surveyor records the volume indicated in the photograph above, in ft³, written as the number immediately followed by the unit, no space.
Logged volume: 65.11ft³
